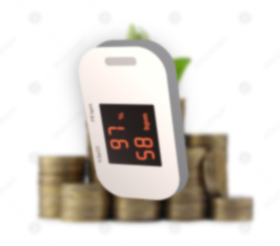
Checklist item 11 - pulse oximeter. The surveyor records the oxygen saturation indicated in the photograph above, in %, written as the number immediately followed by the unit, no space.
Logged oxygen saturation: 97%
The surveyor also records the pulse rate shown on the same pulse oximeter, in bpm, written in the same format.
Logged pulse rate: 58bpm
